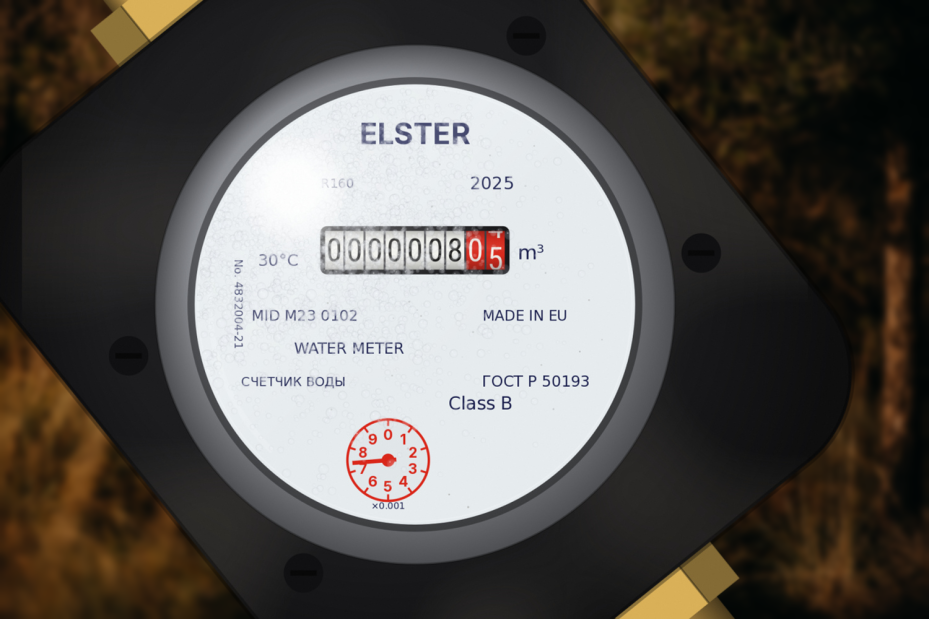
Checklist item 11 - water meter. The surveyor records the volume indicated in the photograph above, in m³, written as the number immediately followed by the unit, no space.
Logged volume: 8.047m³
